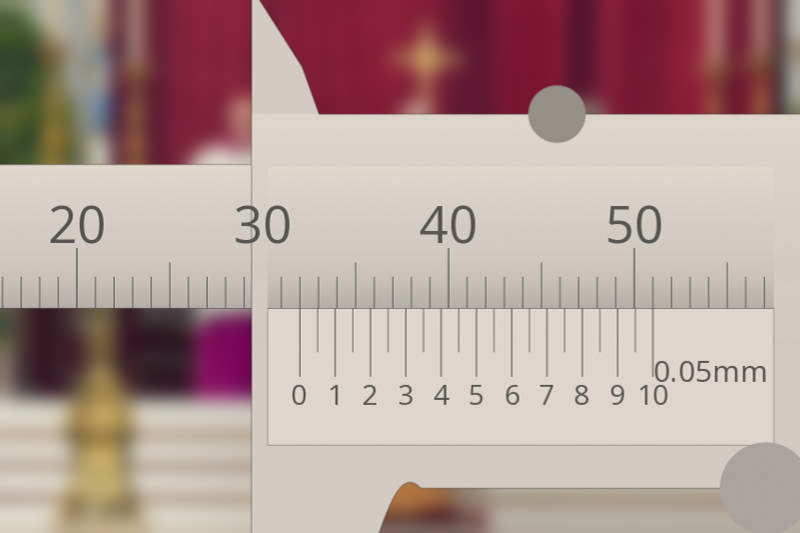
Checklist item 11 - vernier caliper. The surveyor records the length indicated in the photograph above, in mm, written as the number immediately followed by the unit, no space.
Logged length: 32.0mm
